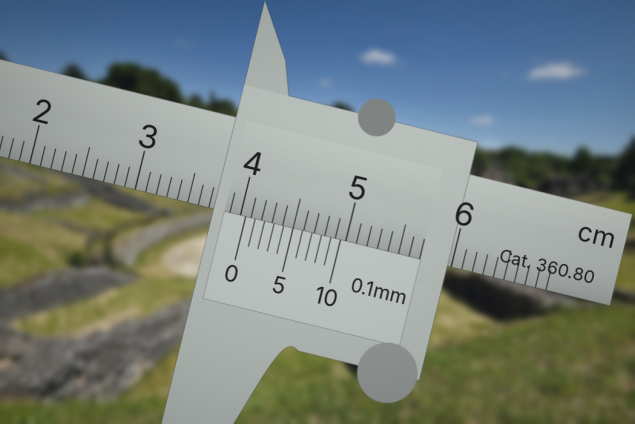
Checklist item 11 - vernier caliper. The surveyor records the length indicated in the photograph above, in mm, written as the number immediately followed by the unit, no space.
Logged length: 40.5mm
